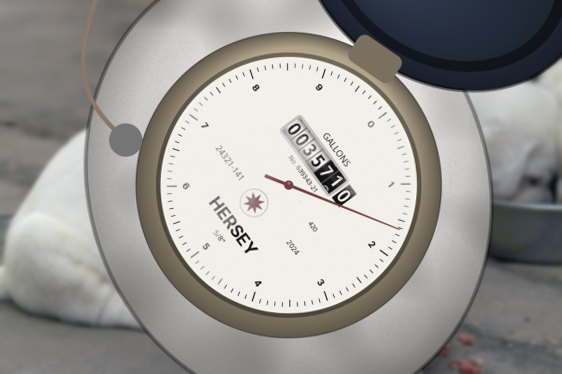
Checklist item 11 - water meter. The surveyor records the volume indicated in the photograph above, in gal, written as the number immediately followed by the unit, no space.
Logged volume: 35711.6gal
